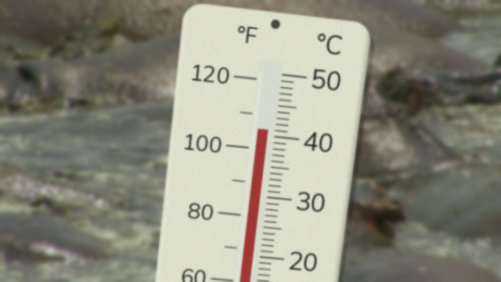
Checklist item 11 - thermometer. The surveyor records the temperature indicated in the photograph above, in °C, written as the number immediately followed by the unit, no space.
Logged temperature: 41°C
